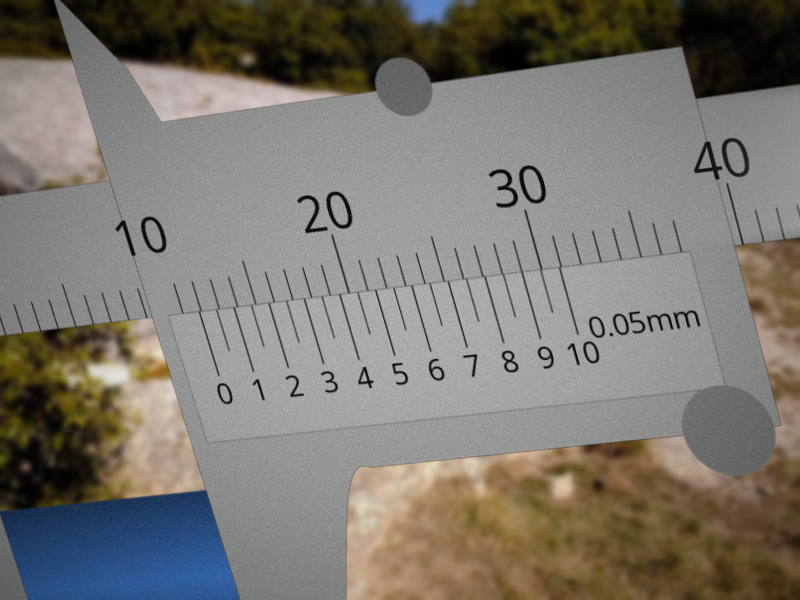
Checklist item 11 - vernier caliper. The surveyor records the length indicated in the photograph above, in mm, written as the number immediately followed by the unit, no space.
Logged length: 11.9mm
